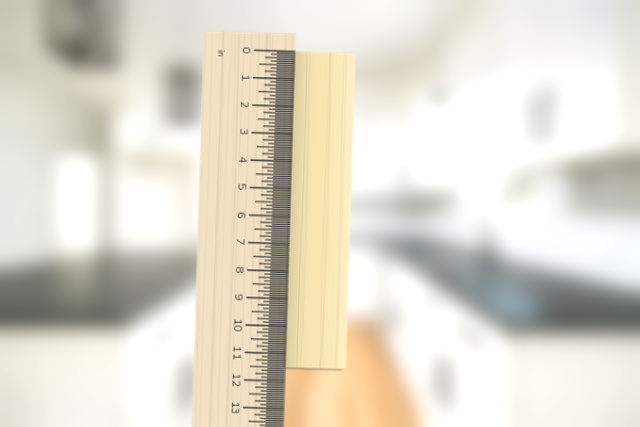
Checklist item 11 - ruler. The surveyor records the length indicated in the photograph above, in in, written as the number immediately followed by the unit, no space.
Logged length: 11.5in
